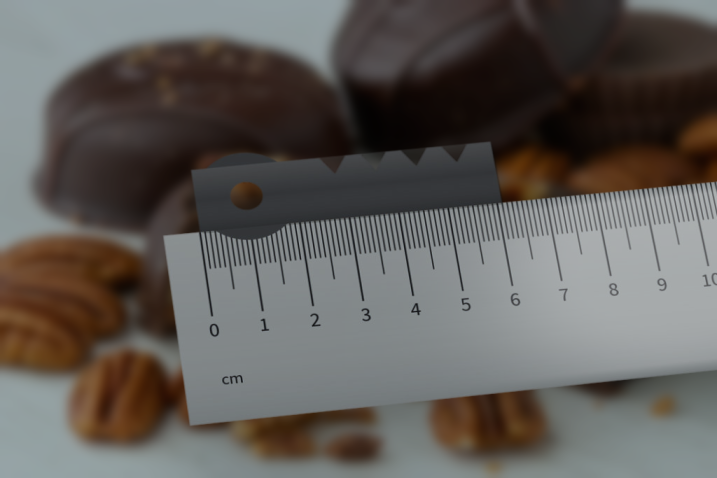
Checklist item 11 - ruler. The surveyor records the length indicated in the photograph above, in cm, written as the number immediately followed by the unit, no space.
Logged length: 6.1cm
